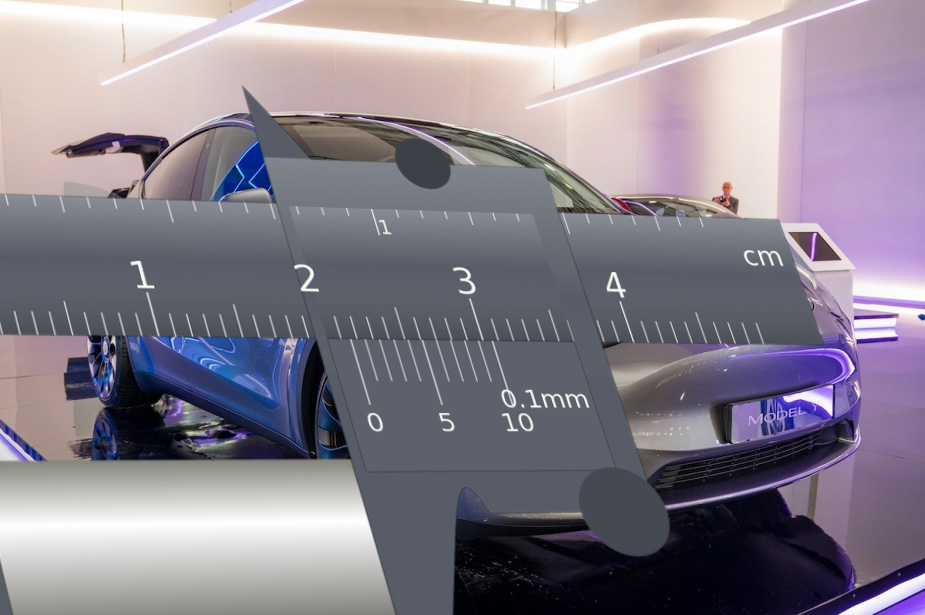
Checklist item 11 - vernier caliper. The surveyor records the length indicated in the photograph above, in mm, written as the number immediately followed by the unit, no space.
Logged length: 21.6mm
